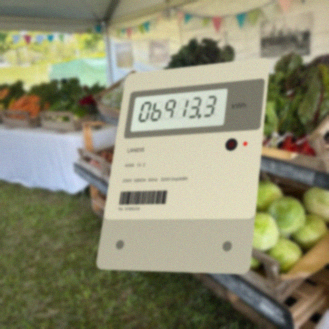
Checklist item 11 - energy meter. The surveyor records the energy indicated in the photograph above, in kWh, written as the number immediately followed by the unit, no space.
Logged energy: 6913.3kWh
